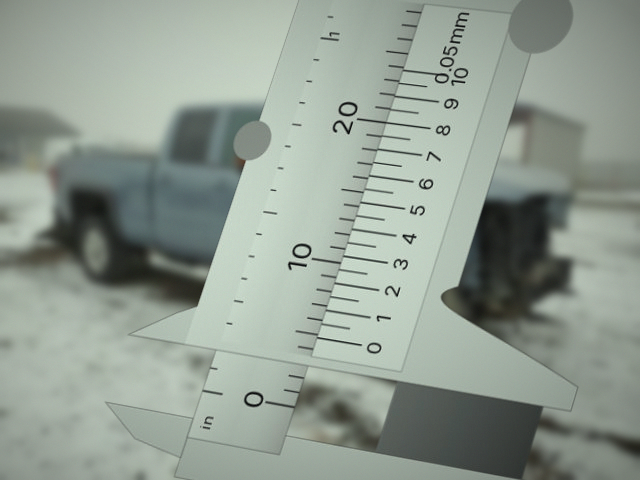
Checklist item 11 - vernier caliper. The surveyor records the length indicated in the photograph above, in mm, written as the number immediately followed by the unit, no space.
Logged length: 4.8mm
